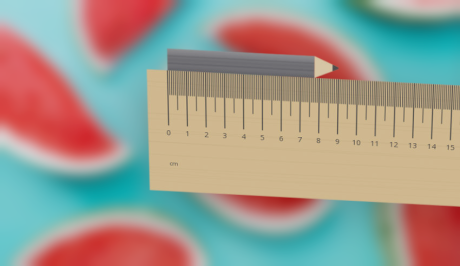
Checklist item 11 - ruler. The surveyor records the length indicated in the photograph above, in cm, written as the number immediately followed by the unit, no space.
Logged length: 9cm
